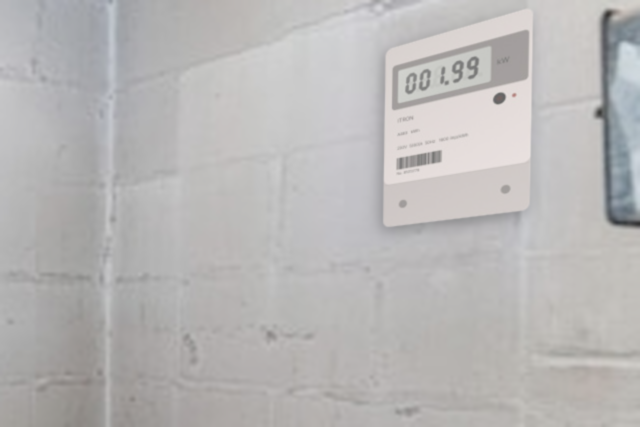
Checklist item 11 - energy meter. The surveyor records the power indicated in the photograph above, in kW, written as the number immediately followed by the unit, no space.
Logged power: 1.99kW
